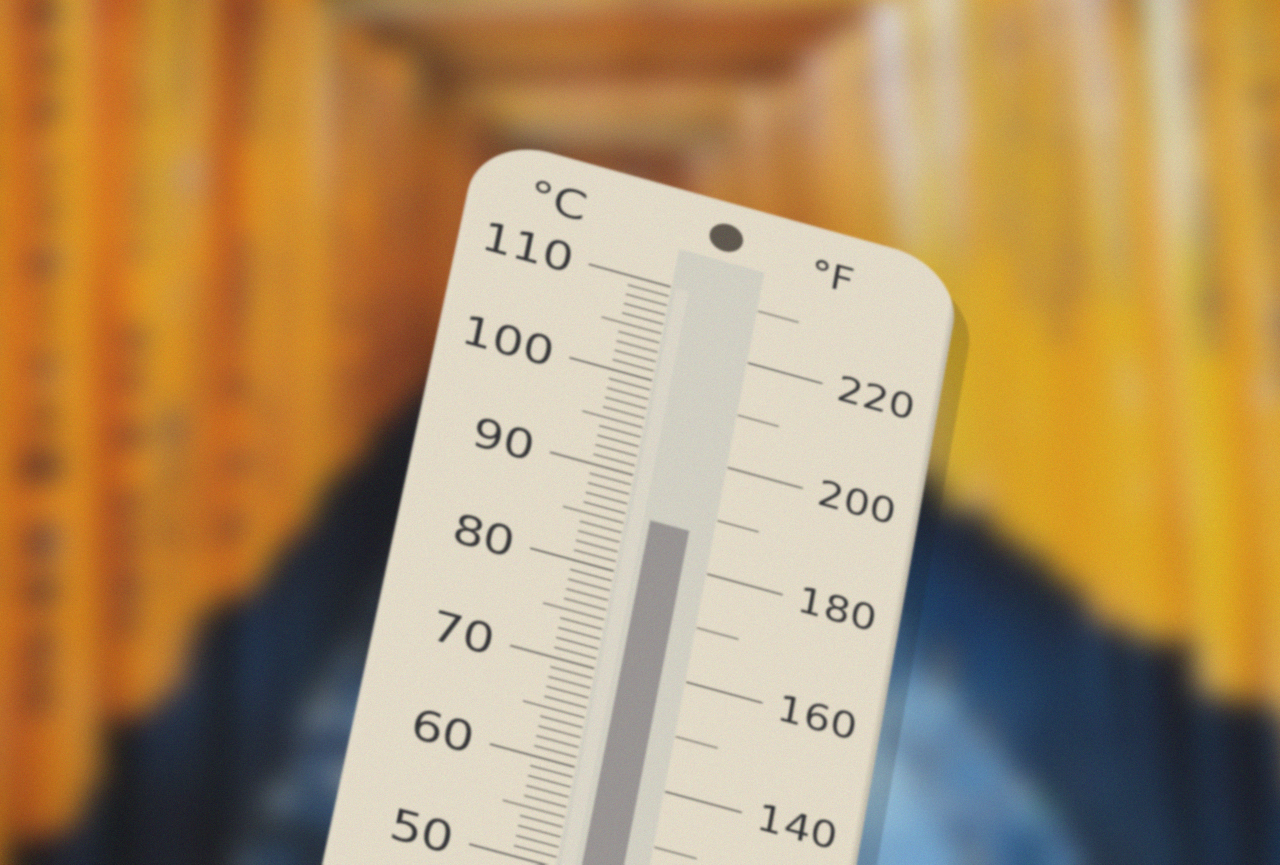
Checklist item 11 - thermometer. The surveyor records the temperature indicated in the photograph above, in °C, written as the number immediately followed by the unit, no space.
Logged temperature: 86°C
